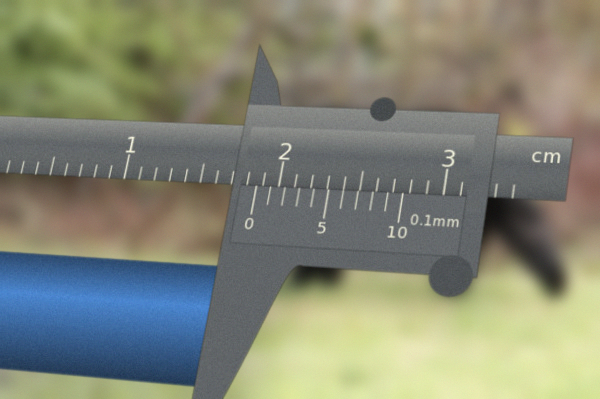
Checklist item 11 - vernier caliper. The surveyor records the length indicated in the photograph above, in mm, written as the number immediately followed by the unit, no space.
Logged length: 18.6mm
